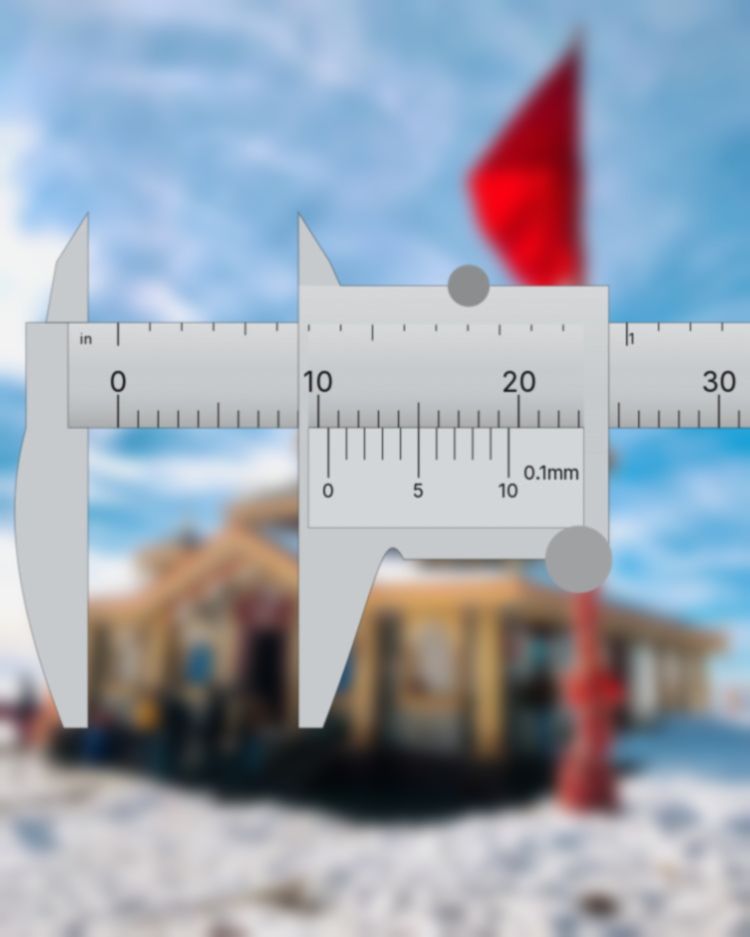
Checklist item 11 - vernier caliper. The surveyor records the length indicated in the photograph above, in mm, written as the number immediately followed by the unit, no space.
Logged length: 10.5mm
